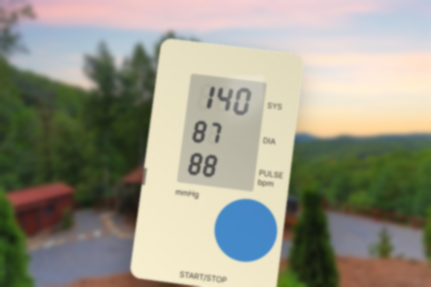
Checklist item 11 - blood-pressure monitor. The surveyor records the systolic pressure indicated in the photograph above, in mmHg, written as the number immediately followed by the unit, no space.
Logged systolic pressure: 140mmHg
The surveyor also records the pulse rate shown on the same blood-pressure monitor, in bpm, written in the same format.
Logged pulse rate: 88bpm
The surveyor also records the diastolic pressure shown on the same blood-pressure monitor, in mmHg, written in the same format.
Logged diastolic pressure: 87mmHg
